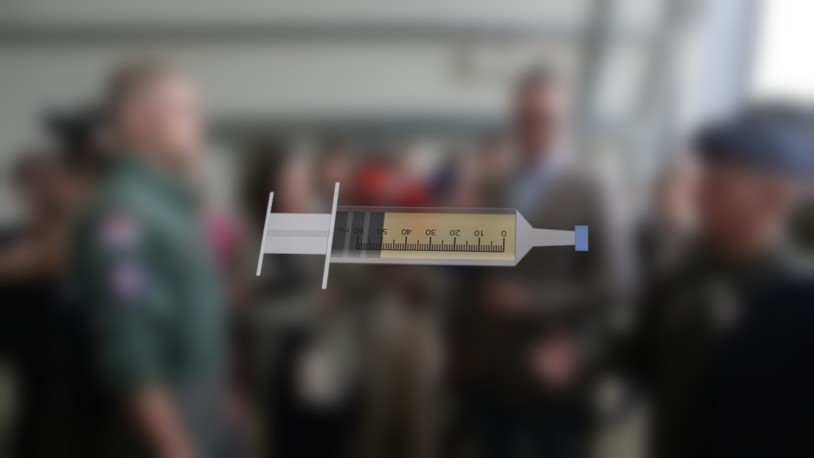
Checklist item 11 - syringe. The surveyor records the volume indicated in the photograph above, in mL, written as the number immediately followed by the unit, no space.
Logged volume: 50mL
